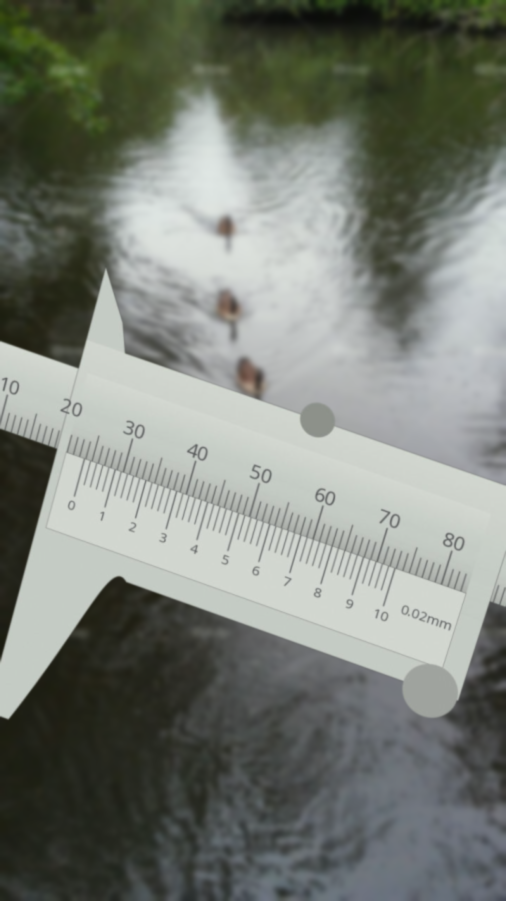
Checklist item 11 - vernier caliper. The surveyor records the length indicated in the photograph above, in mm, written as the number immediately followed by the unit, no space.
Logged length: 23.8mm
